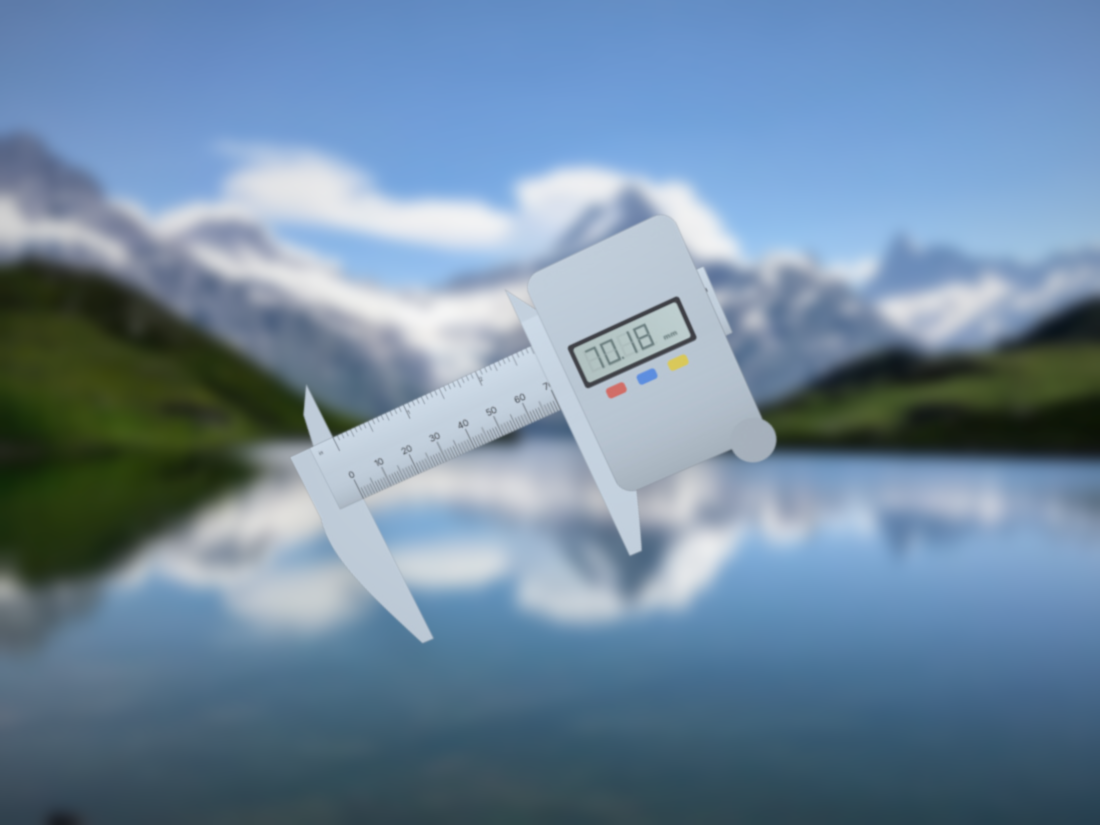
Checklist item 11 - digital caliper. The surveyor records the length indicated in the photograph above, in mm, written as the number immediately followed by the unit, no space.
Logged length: 70.18mm
